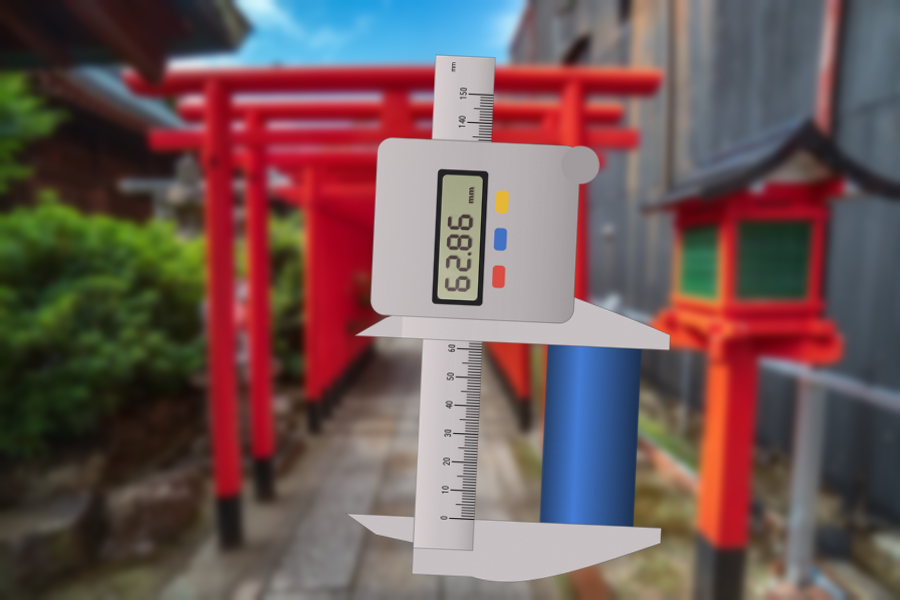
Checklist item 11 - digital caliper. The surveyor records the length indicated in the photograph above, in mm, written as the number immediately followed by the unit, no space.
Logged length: 62.86mm
